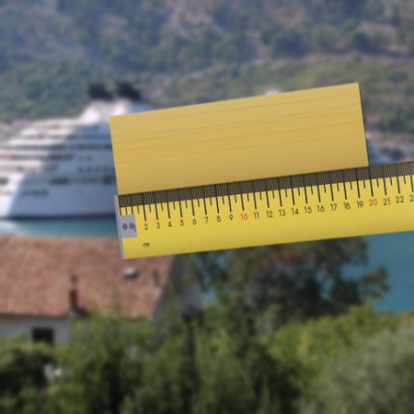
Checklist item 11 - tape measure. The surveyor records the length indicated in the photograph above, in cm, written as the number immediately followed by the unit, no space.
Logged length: 20cm
